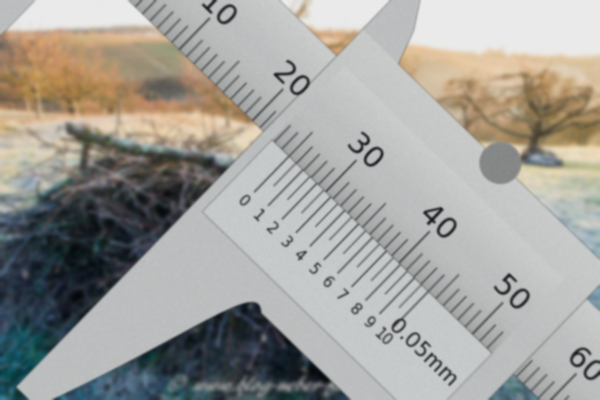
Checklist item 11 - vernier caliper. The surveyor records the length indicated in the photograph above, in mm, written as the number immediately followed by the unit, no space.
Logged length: 25.0mm
